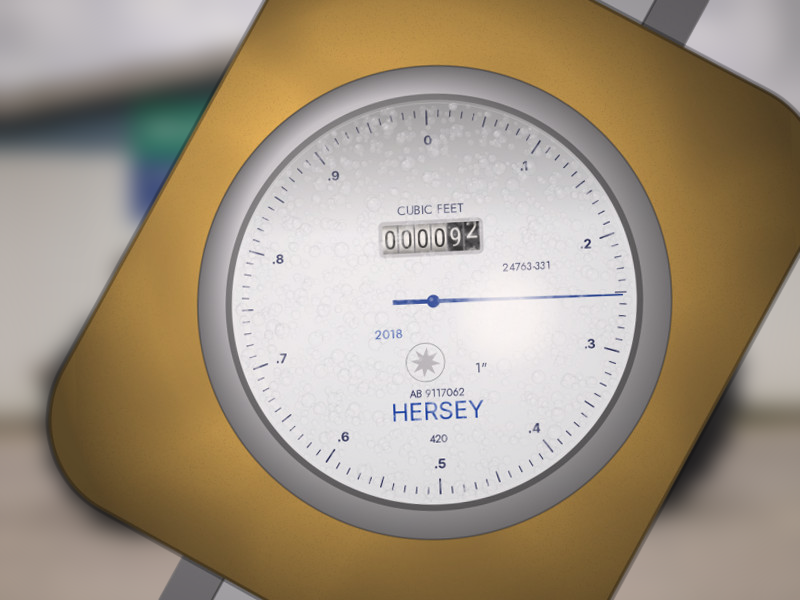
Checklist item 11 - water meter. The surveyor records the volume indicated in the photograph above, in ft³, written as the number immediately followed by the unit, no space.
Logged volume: 92.25ft³
